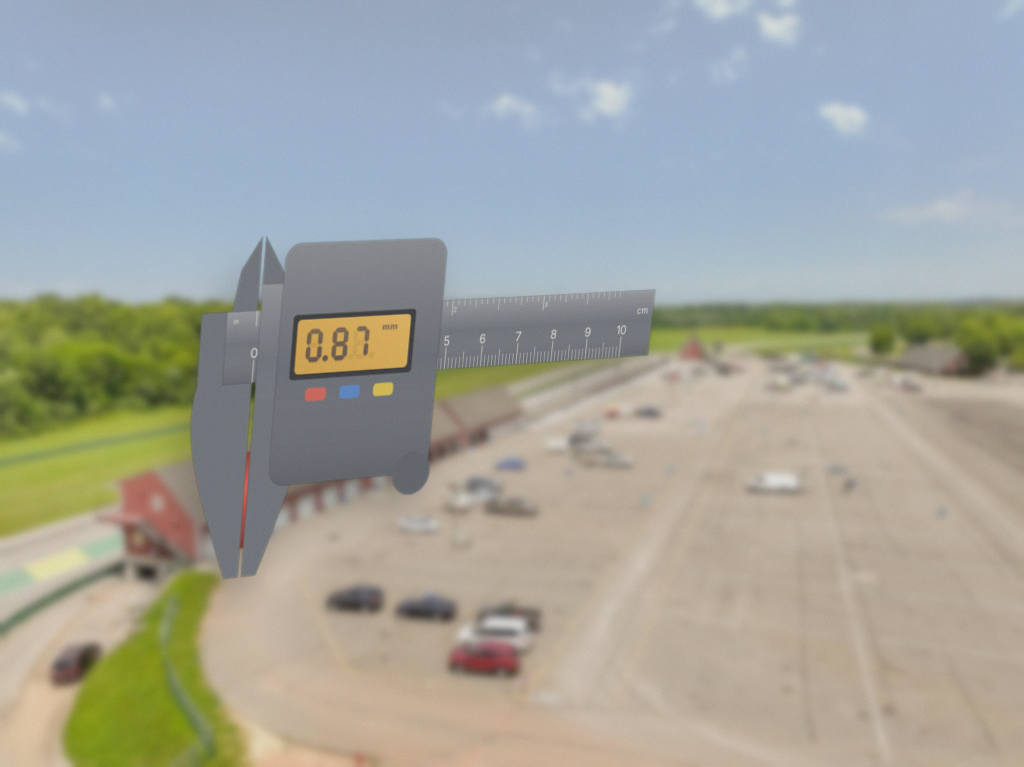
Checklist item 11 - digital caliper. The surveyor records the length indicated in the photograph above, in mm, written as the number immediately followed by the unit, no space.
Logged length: 0.87mm
